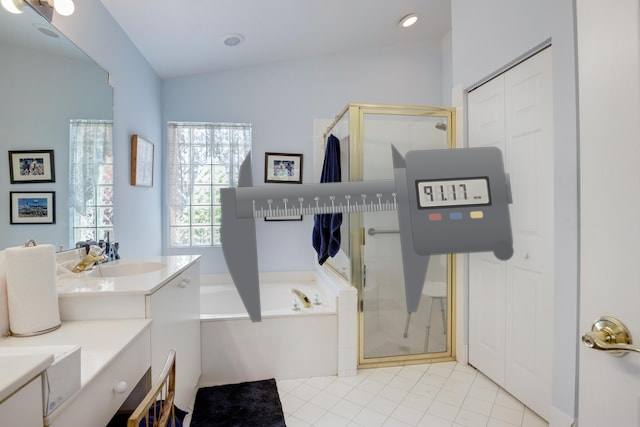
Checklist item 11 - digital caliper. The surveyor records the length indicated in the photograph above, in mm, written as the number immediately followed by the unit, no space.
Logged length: 91.17mm
